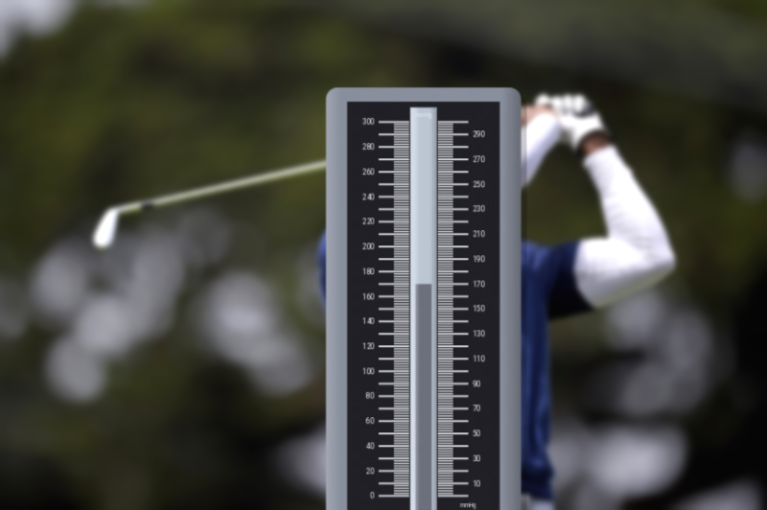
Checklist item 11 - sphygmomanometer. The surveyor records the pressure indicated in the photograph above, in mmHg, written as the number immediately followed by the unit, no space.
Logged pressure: 170mmHg
